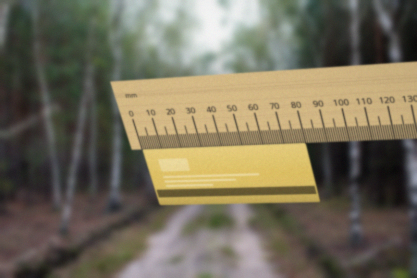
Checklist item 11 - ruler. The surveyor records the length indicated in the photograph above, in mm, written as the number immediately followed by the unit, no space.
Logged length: 80mm
